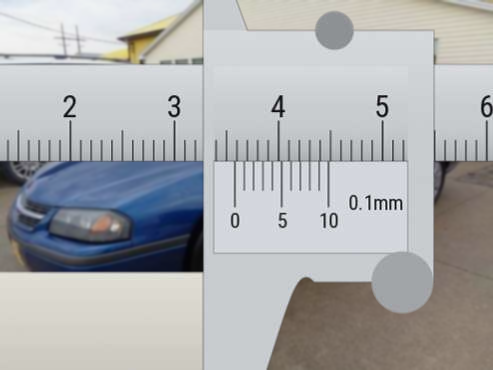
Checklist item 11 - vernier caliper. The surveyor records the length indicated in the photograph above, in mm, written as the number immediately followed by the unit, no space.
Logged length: 35.8mm
